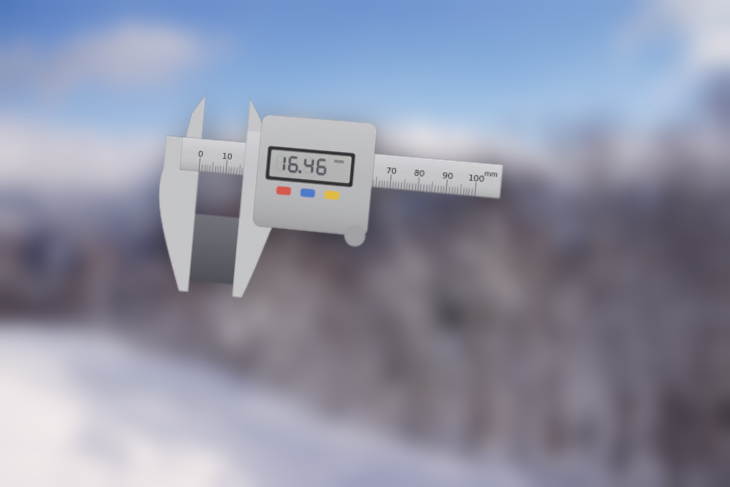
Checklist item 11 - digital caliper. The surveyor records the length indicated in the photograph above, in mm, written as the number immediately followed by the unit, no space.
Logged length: 16.46mm
